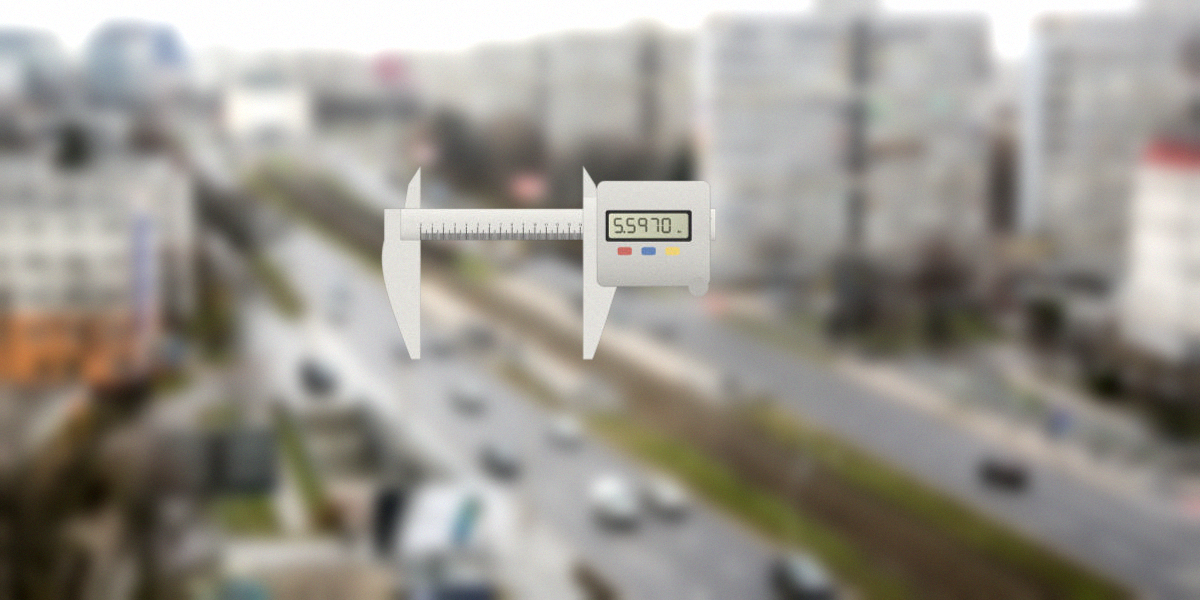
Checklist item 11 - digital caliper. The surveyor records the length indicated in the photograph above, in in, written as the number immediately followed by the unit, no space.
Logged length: 5.5970in
